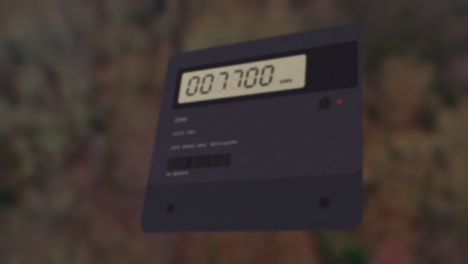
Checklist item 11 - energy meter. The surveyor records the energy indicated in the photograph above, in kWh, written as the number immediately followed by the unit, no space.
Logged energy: 7700kWh
